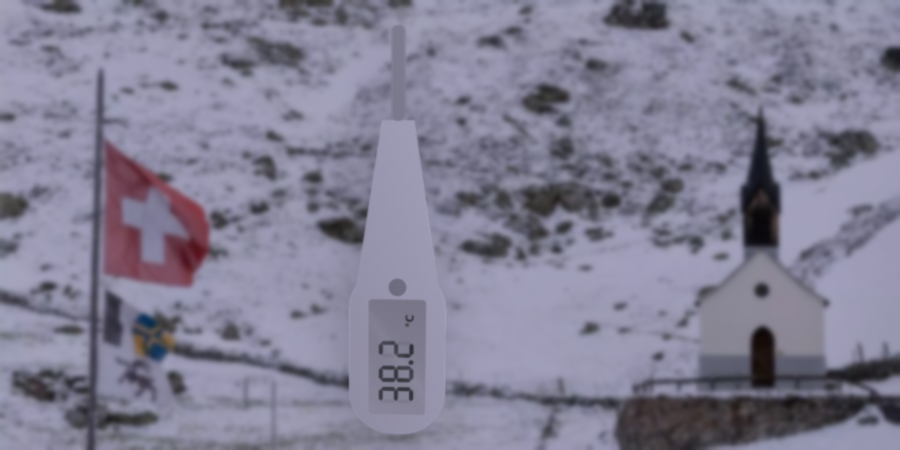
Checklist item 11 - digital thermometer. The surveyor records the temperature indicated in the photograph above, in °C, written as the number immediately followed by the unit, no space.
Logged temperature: 38.2°C
